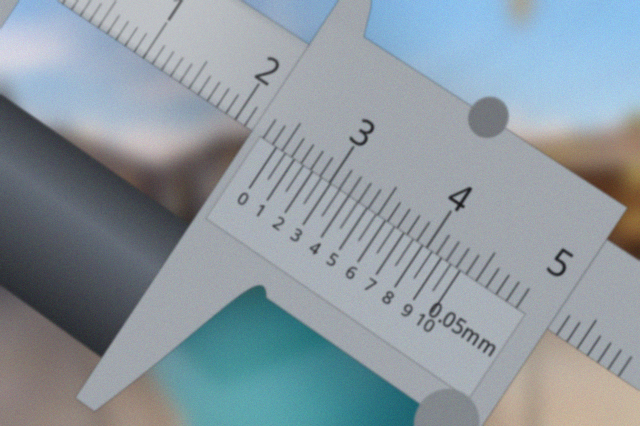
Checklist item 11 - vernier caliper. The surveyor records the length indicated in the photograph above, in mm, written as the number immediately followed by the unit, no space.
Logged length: 24.4mm
